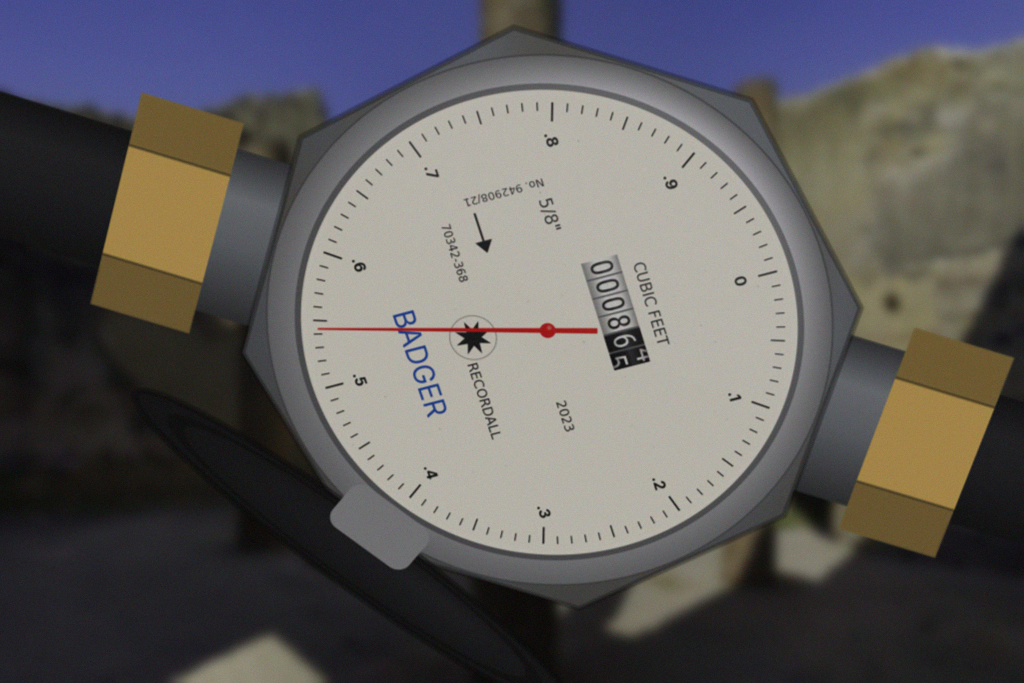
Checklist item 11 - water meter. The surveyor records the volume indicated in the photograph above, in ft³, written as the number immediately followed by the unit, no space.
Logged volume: 864.54ft³
